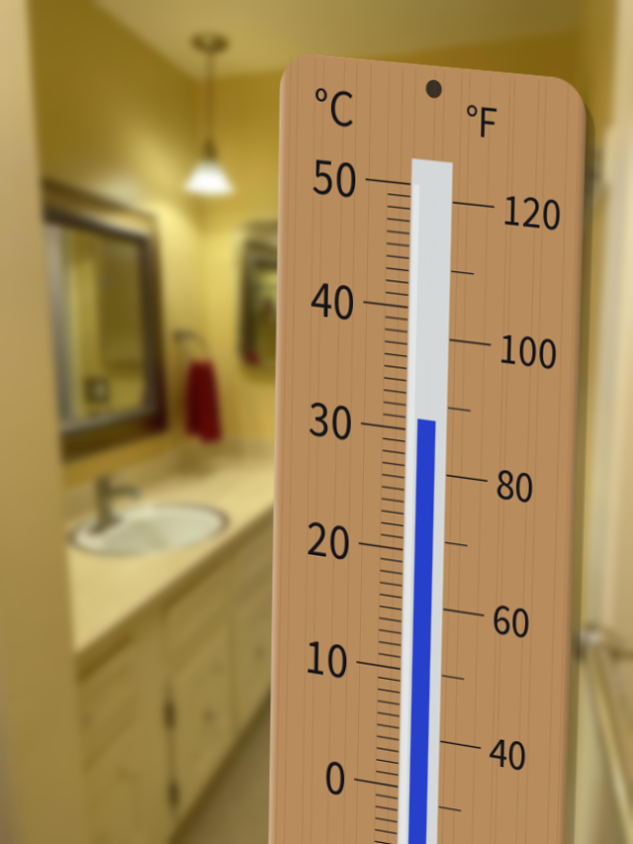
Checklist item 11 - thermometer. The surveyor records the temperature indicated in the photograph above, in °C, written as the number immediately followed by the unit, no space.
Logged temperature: 31°C
